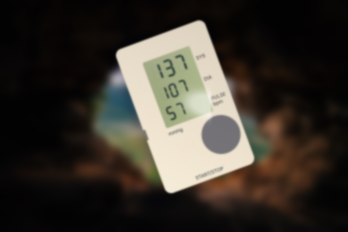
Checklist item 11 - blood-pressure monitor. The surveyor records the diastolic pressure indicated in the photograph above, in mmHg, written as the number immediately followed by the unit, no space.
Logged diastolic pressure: 107mmHg
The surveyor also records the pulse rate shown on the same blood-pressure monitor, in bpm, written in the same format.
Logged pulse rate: 57bpm
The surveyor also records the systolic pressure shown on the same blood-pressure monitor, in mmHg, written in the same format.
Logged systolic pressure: 137mmHg
